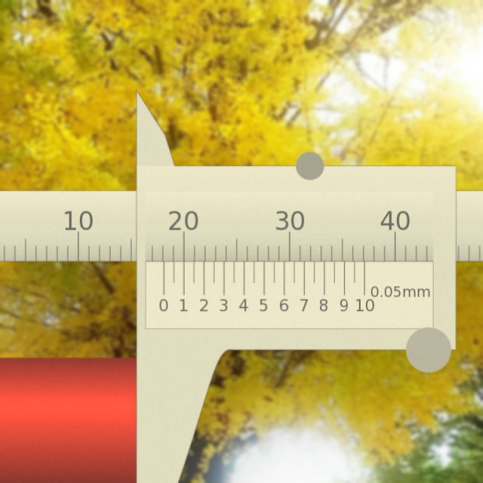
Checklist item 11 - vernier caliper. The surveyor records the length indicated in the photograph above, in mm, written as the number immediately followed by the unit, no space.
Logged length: 18.1mm
